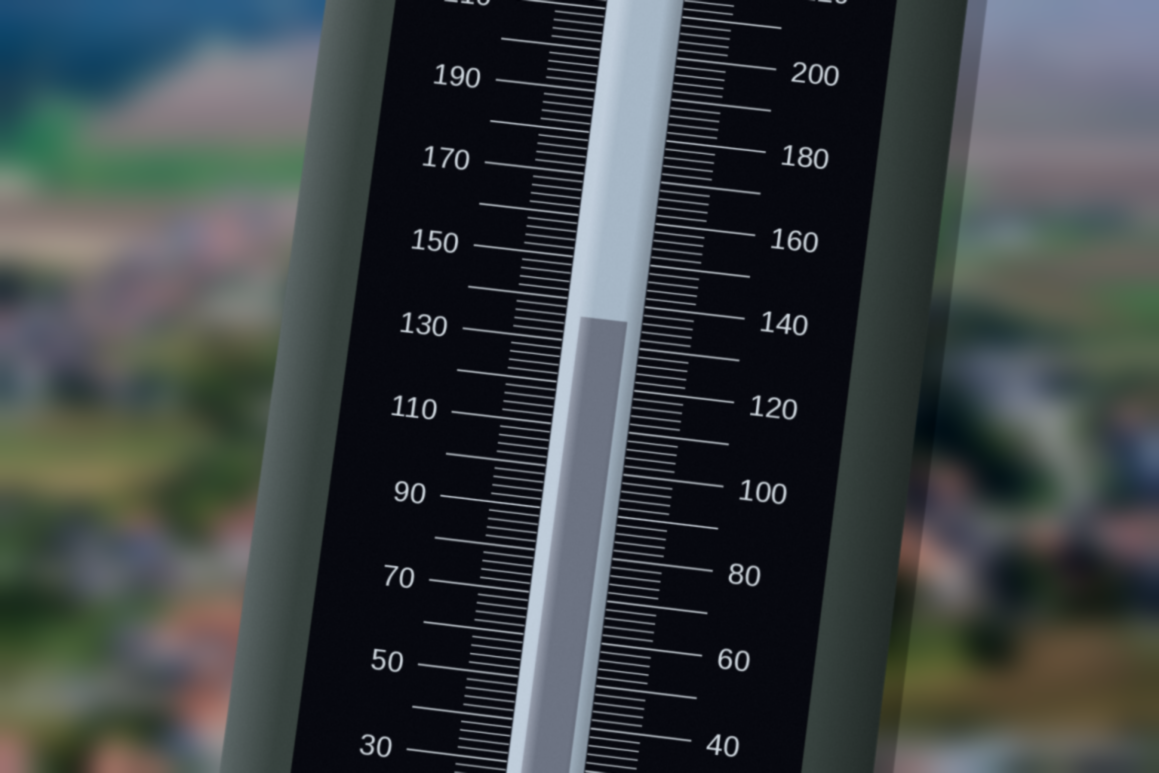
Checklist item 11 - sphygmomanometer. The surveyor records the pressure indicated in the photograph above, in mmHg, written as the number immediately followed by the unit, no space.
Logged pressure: 136mmHg
